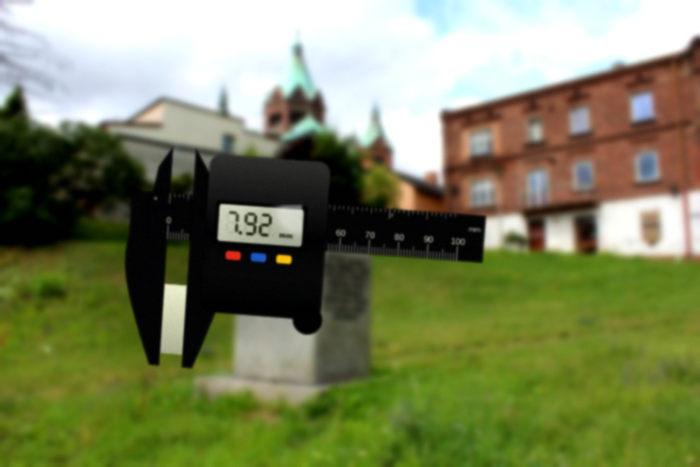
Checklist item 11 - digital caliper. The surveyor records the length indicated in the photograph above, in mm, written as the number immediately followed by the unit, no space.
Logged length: 7.92mm
